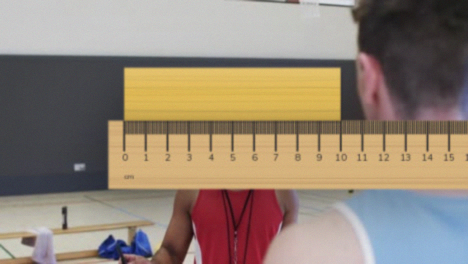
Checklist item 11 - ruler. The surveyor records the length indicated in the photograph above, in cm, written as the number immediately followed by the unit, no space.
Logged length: 10cm
